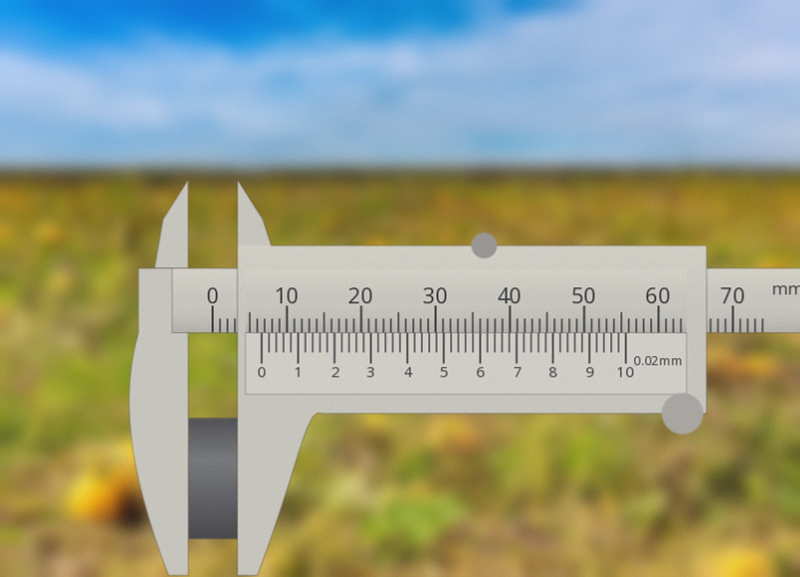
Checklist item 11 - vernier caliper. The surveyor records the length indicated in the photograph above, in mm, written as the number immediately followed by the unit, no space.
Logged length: 6.6mm
